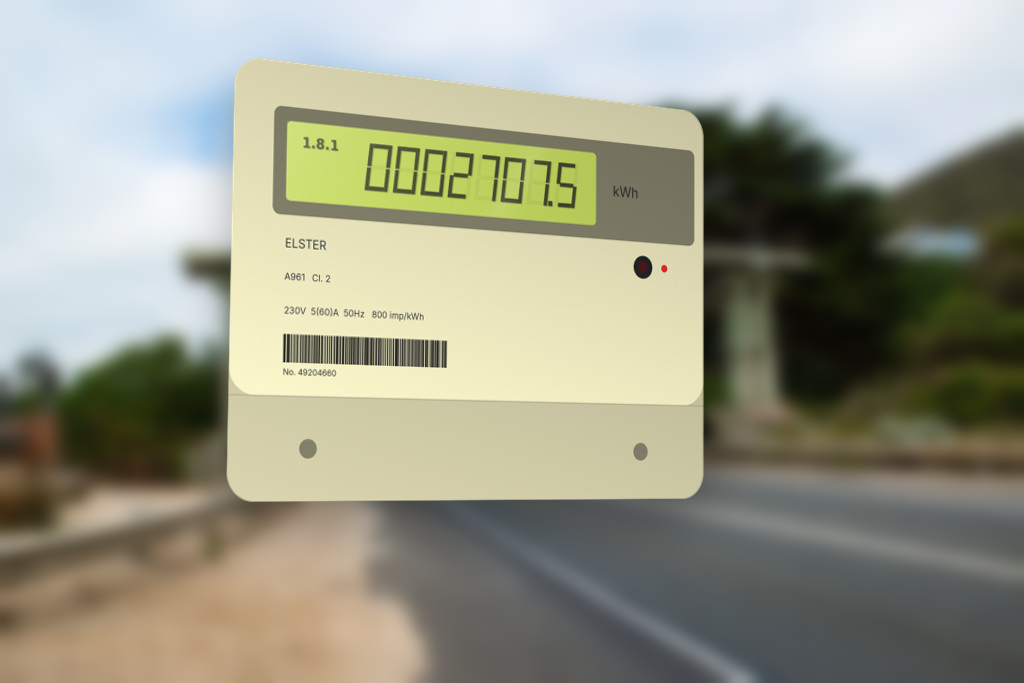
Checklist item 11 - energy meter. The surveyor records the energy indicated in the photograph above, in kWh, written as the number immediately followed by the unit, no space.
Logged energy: 2707.5kWh
